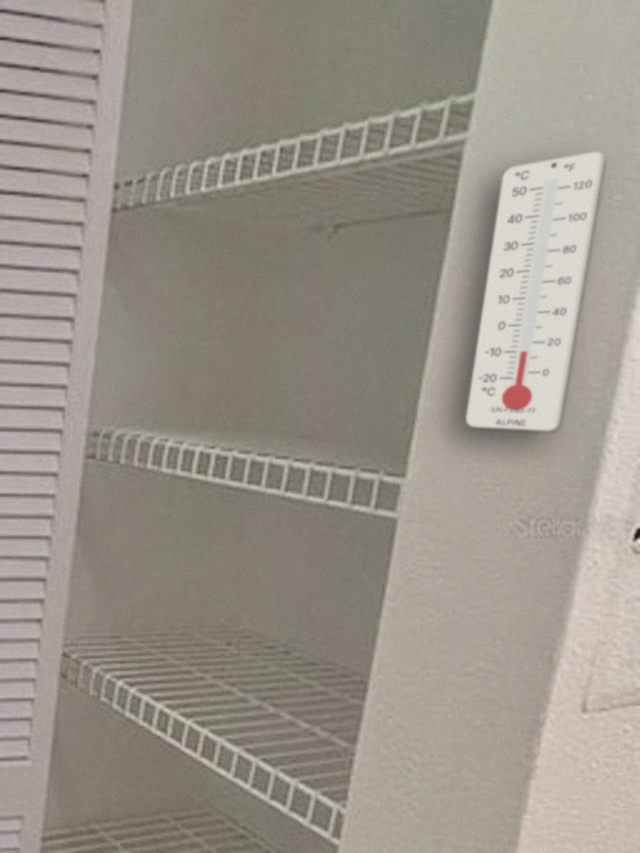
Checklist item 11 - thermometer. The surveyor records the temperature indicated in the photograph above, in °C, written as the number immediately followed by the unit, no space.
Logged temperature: -10°C
